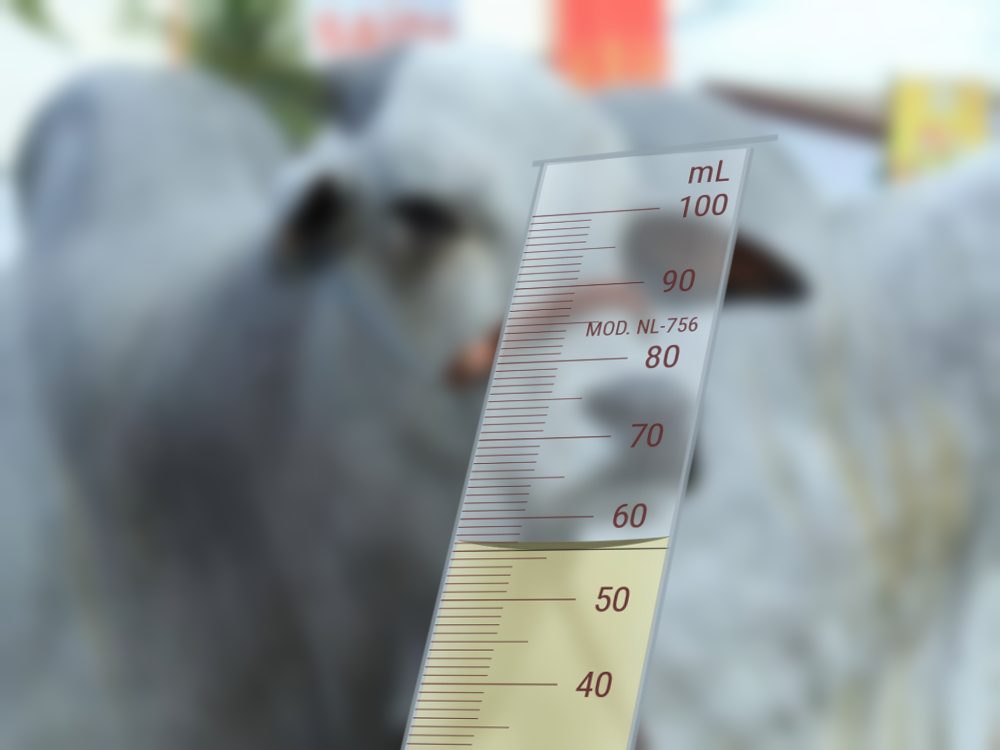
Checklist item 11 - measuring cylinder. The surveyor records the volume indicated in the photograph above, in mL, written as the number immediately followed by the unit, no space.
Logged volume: 56mL
